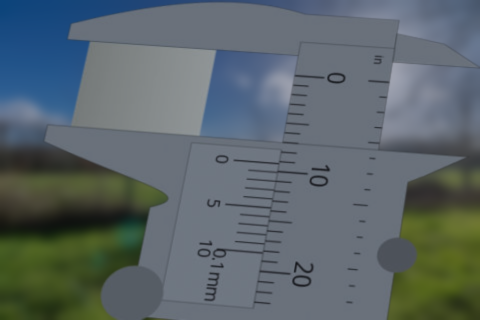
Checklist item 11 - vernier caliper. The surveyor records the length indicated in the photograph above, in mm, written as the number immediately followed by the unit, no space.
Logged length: 9.2mm
